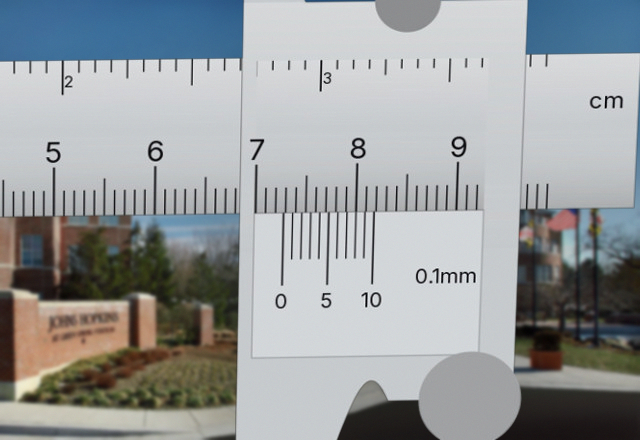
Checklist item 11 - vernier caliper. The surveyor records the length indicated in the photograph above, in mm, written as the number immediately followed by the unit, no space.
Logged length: 72.8mm
